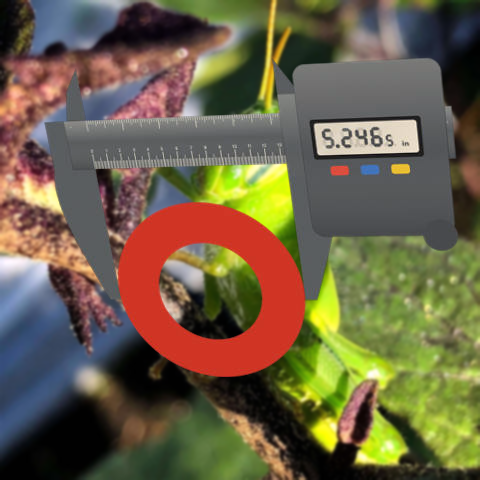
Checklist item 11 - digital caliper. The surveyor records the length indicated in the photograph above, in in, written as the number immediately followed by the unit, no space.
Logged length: 5.2465in
